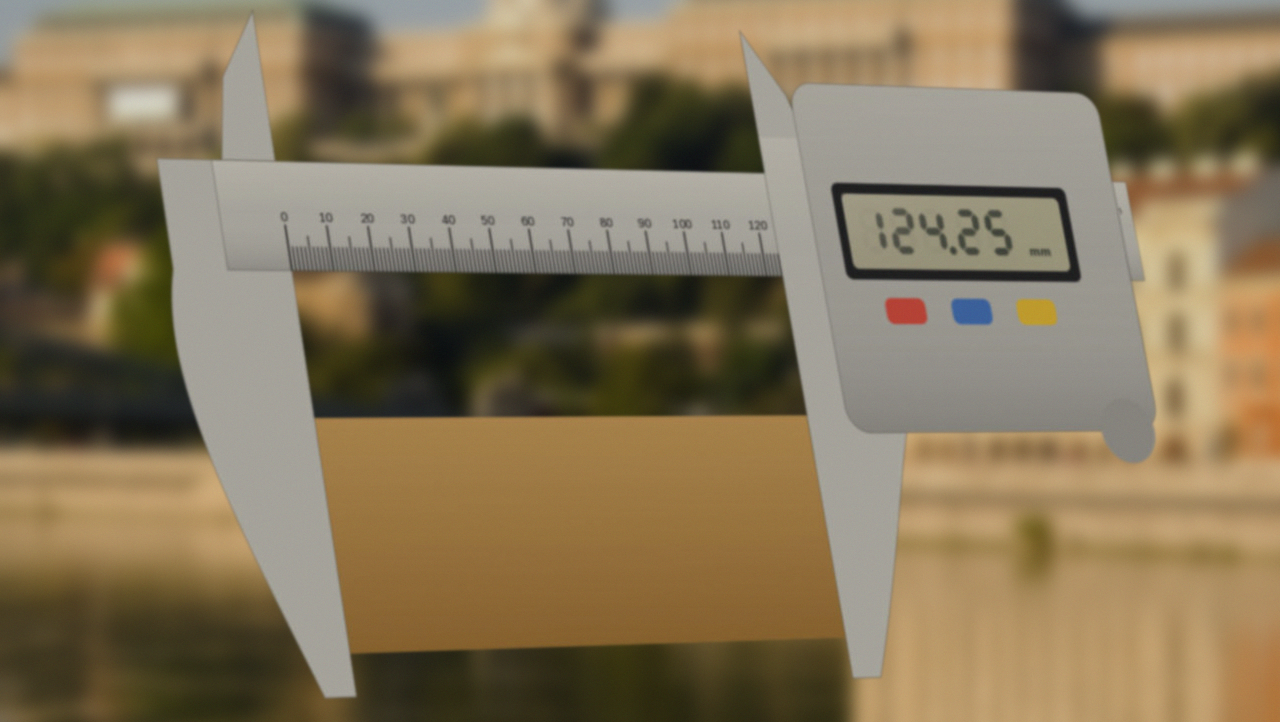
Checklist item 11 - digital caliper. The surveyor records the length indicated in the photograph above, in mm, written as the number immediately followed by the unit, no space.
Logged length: 124.25mm
